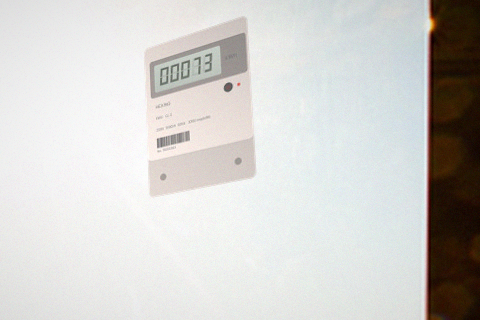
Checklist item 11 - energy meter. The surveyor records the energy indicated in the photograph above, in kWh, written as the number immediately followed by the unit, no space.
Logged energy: 73kWh
